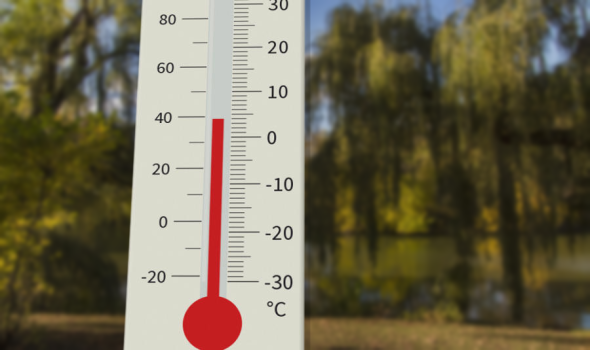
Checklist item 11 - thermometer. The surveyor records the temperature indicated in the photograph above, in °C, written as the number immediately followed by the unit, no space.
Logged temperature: 4°C
